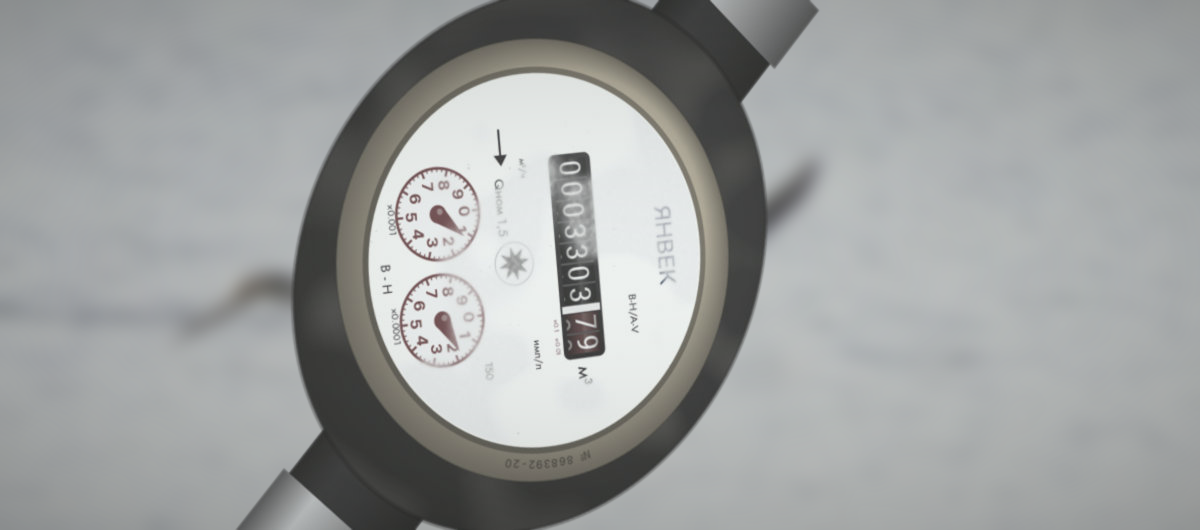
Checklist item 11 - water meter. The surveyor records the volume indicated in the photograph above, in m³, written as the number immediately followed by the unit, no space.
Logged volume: 3303.7911m³
